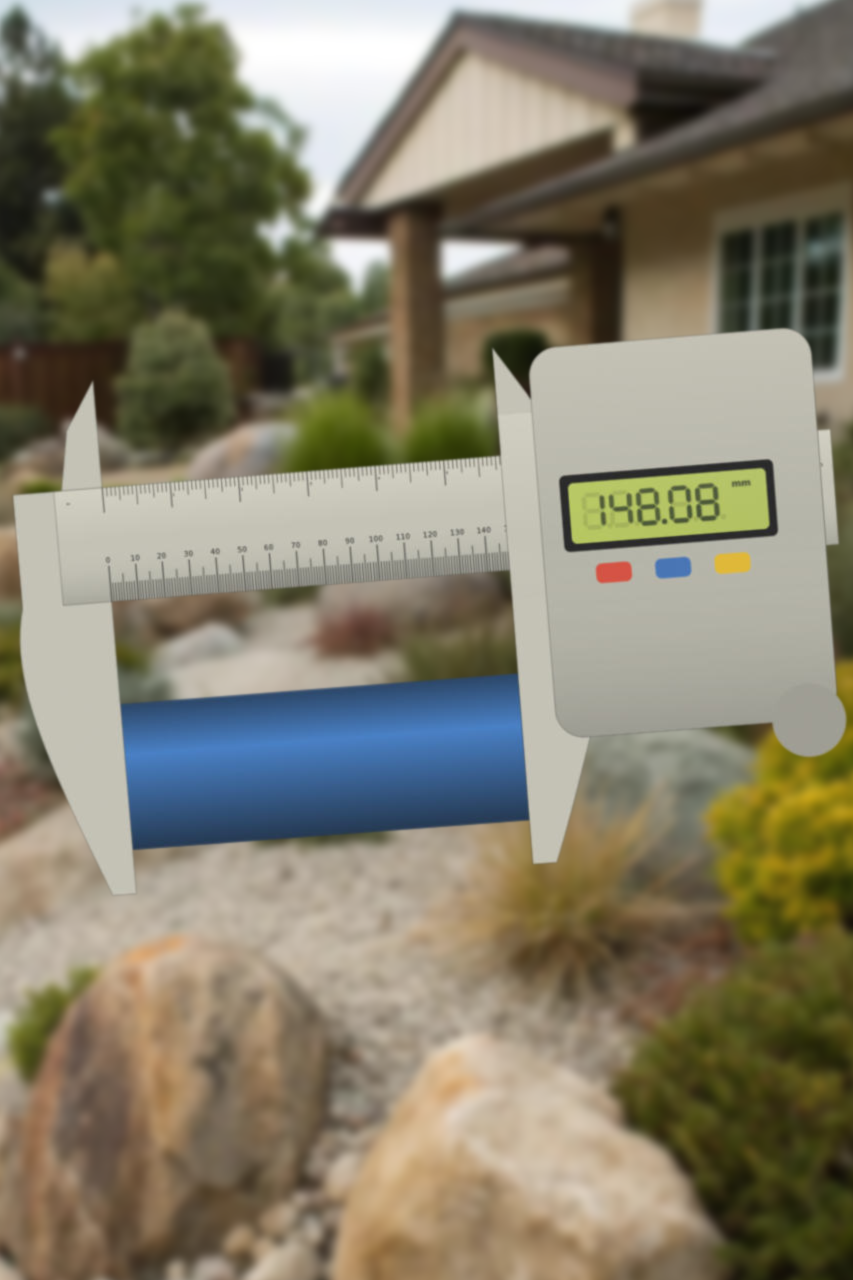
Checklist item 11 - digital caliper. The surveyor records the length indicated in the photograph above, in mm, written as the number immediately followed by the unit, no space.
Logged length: 148.08mm
